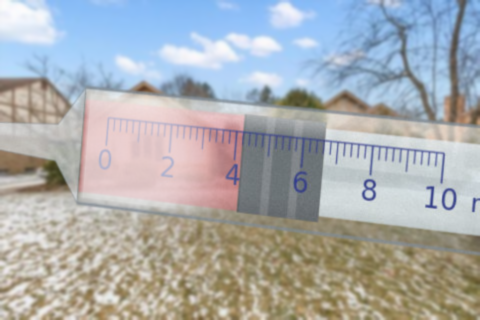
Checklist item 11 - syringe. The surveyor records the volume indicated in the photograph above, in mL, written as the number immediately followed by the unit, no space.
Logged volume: 4.2mL
